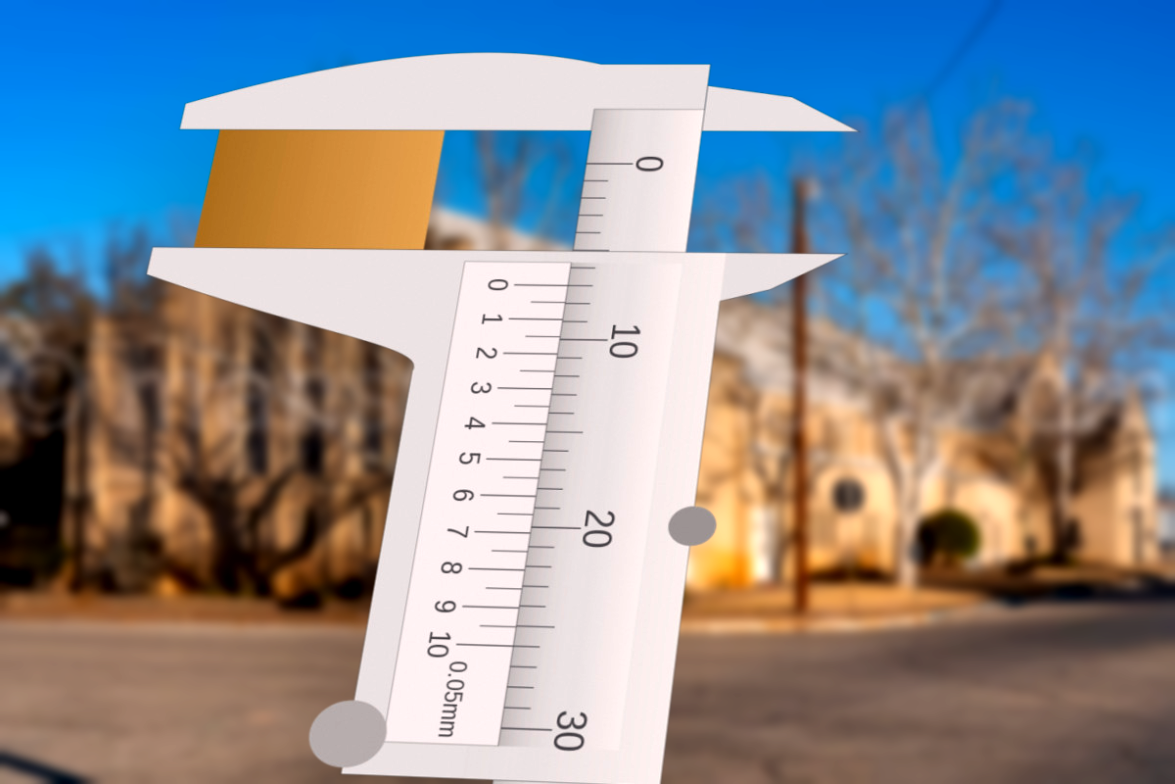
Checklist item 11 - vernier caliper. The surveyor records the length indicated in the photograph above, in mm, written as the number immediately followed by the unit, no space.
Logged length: 7.0mm
